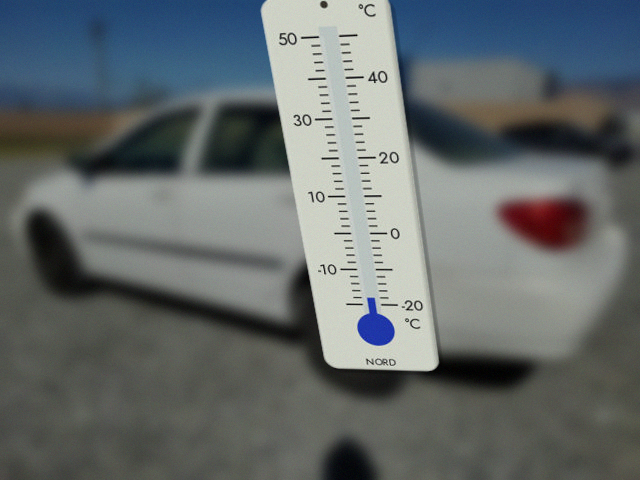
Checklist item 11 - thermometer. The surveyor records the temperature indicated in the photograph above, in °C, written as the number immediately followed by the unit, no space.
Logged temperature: -18°C
